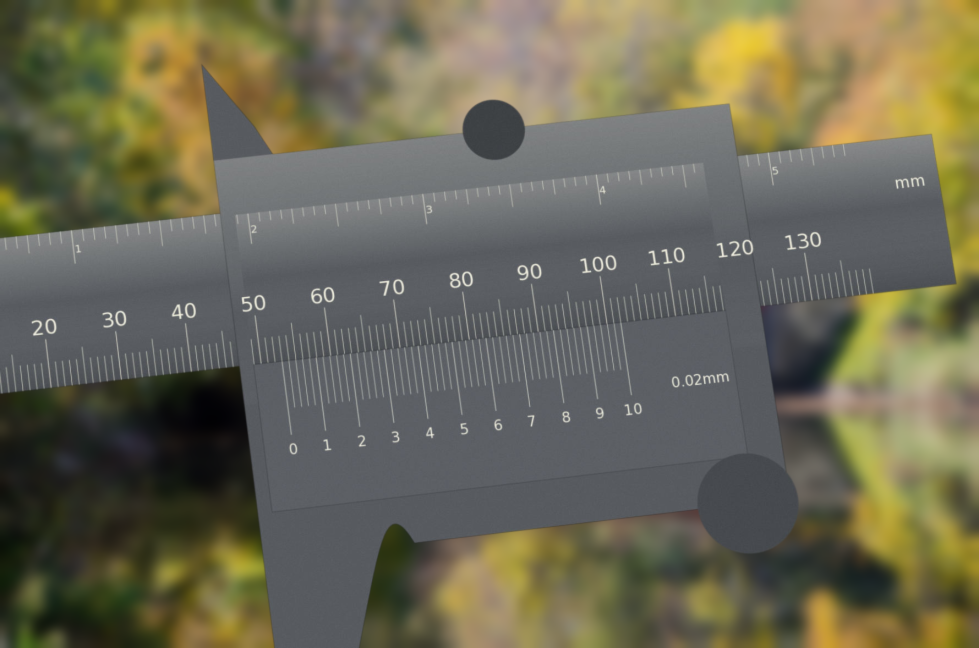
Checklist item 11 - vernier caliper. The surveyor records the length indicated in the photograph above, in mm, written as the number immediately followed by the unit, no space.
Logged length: 53.0mm
